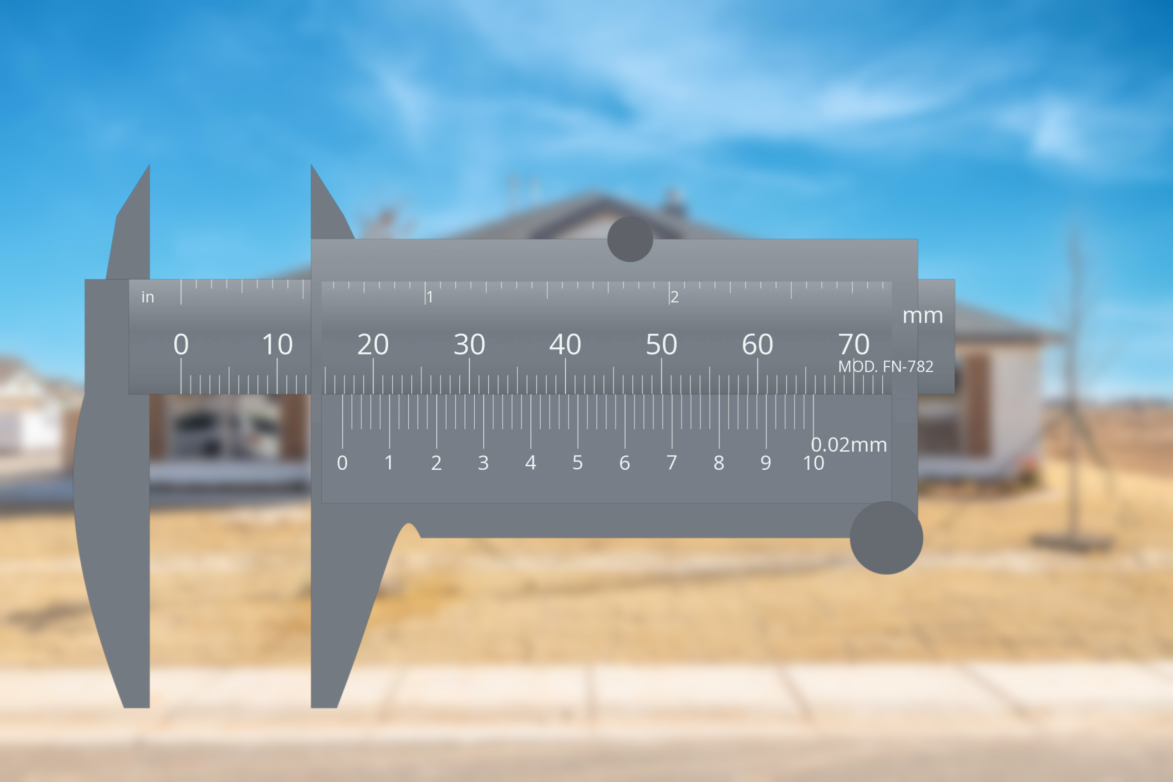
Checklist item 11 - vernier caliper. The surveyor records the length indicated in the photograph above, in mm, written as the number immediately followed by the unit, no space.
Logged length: 16.8mm
